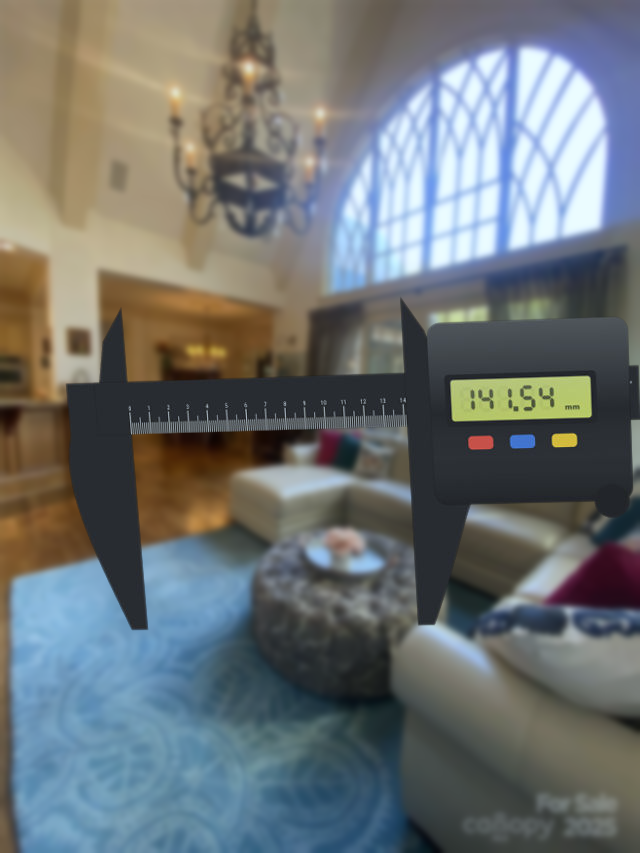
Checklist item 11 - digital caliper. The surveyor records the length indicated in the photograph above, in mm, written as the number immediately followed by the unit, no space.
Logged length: 141.54mm
